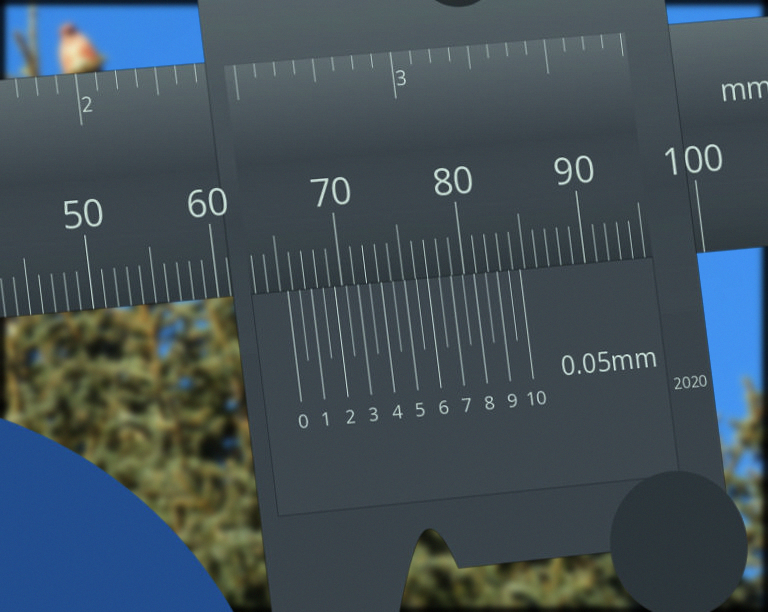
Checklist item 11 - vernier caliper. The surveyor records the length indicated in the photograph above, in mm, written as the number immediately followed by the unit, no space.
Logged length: 65.6mm
